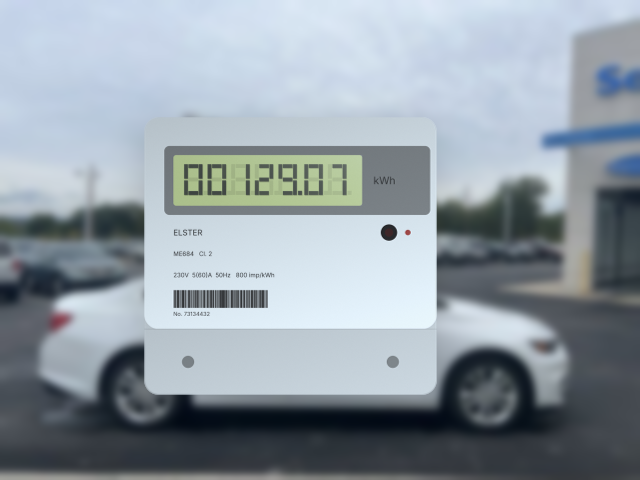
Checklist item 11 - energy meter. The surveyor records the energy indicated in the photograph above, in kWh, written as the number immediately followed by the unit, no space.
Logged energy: 129.07kWh
